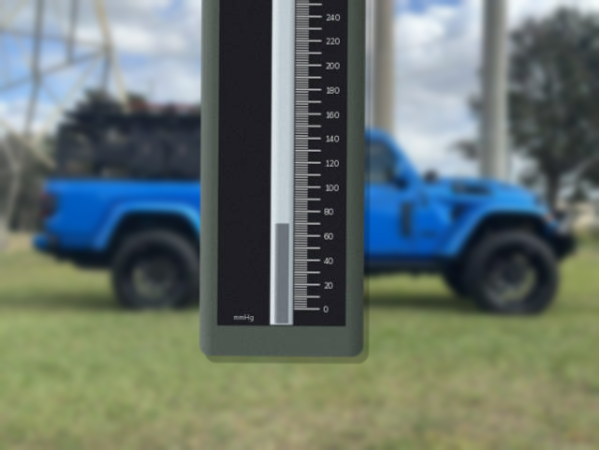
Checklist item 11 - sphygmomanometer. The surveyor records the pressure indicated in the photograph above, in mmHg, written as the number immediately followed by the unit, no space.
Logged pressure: 70mmHg
